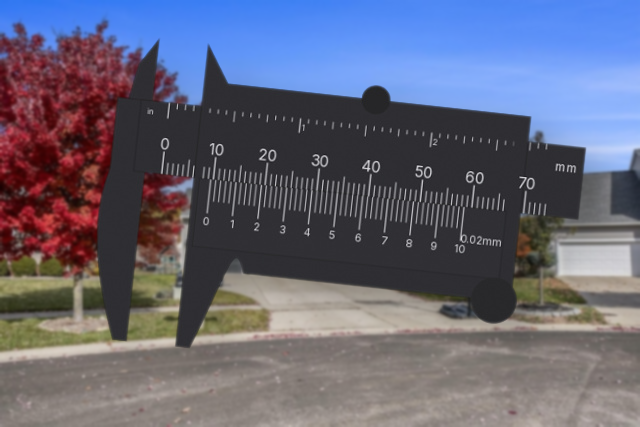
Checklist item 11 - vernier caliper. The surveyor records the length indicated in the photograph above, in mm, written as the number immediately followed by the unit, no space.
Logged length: 9.5mm
